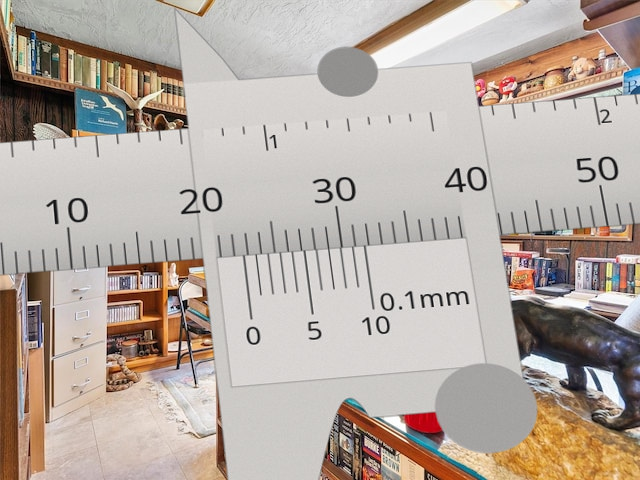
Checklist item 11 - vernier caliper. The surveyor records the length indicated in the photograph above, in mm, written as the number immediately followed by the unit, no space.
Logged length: 22.7mm
